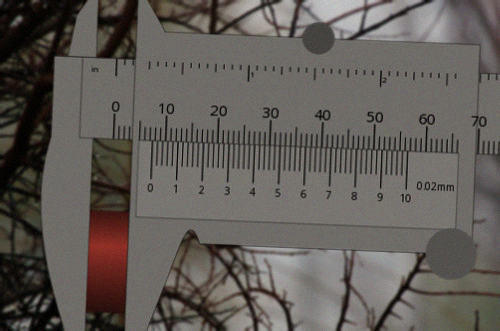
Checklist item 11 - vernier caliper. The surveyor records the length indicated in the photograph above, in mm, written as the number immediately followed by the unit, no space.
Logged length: 7.5mm
